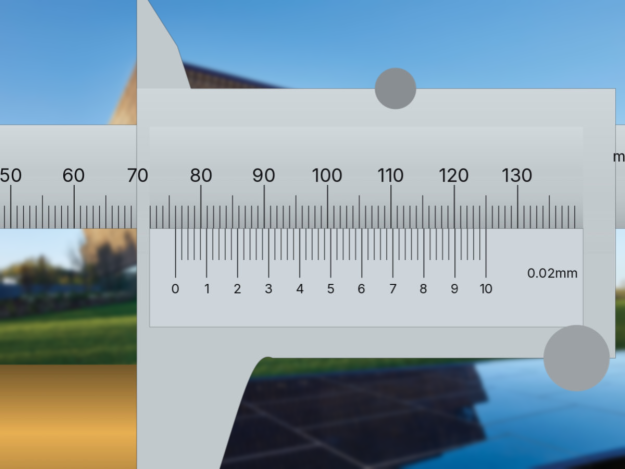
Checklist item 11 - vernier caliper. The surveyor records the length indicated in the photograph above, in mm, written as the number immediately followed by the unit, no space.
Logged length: 76.0mm
